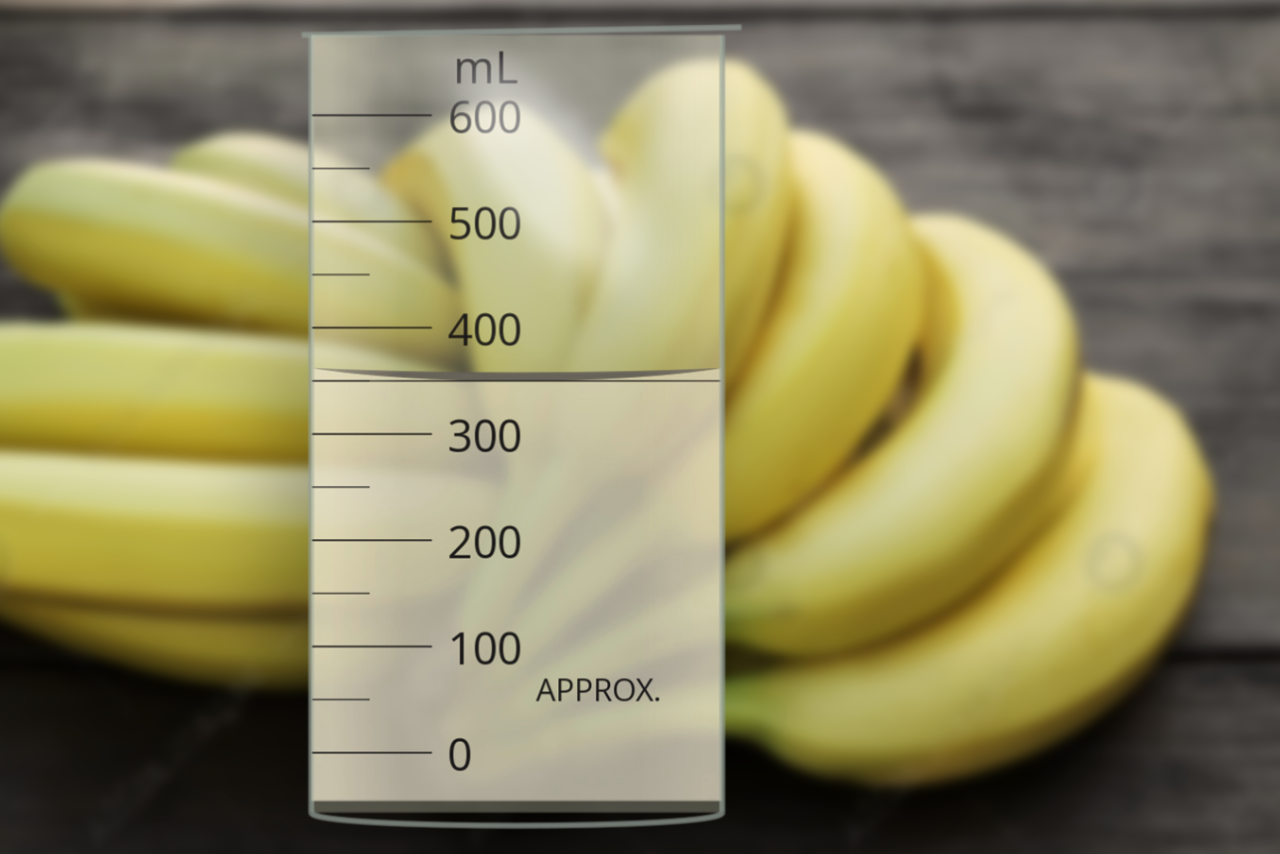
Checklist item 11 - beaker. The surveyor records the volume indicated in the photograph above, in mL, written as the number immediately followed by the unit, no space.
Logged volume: 350mL
